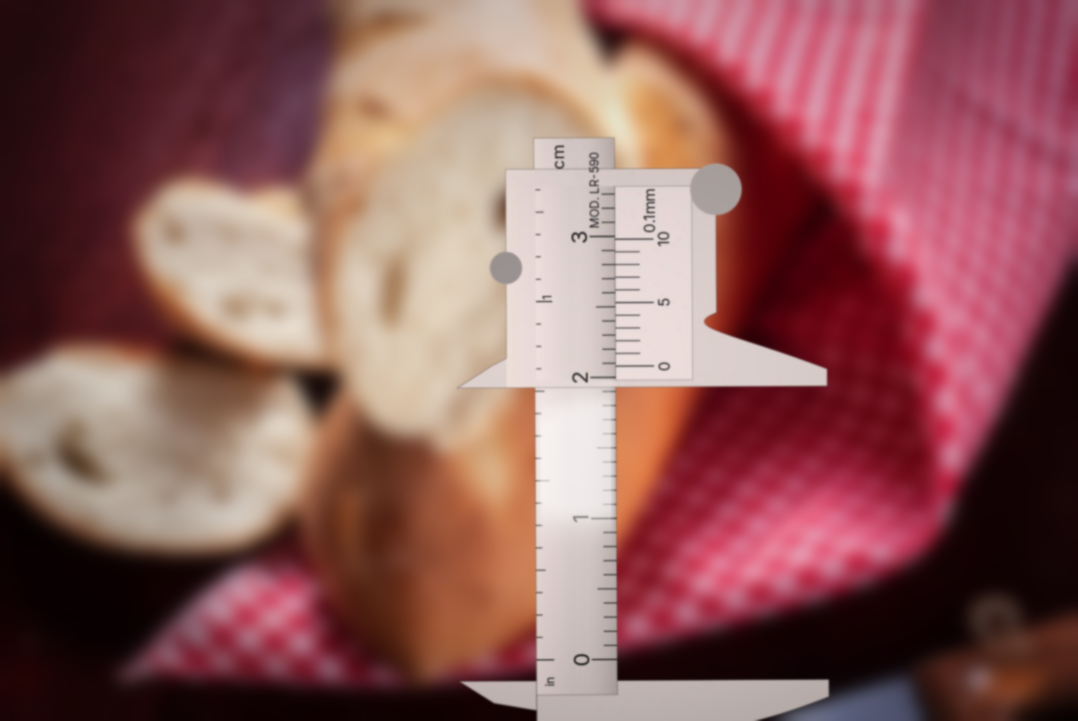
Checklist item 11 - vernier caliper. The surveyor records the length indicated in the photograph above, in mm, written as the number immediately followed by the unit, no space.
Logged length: 20.8mm
